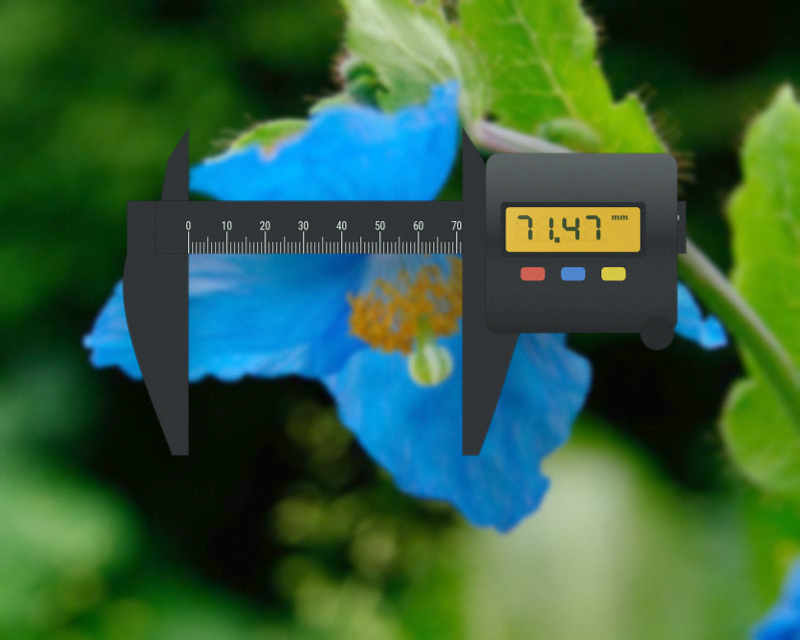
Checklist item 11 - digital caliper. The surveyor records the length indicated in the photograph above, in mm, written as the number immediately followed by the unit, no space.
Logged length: 71.47mm
